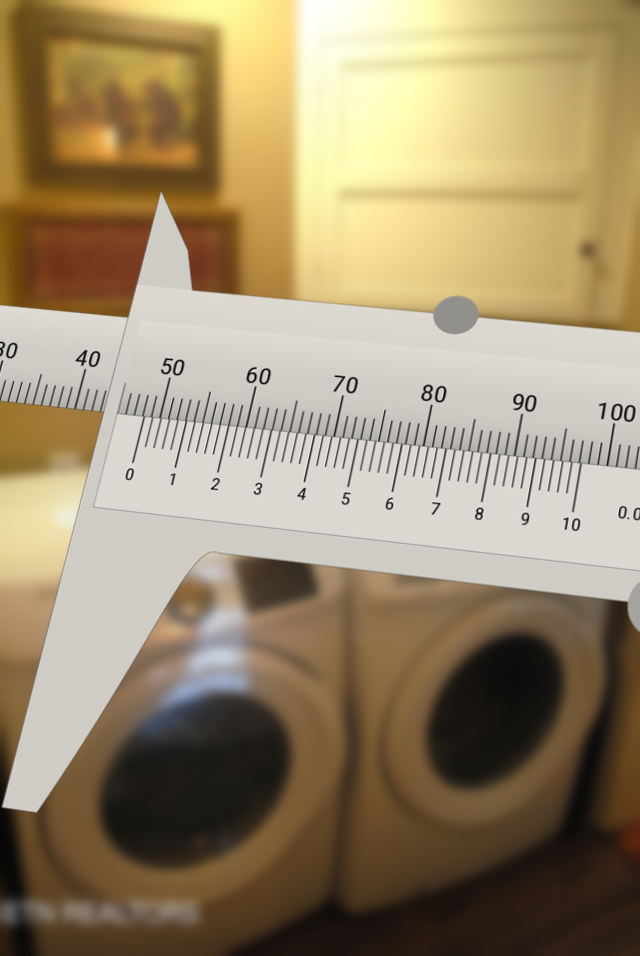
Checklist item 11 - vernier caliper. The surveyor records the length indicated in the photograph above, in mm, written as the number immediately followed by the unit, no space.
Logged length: 48.2mm
